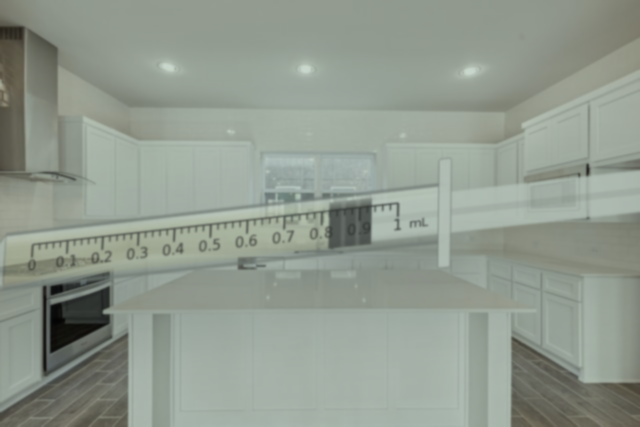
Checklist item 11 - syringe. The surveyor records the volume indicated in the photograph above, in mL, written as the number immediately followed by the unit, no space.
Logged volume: 0.82mL
